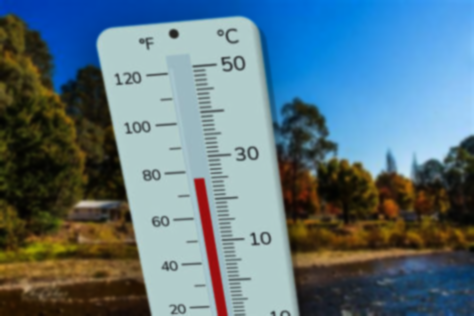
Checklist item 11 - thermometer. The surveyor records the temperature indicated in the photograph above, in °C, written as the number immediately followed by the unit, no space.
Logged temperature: 25°C
